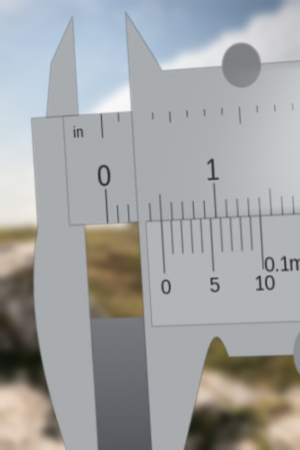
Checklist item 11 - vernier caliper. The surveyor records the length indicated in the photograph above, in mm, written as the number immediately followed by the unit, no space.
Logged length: 5.0mm
